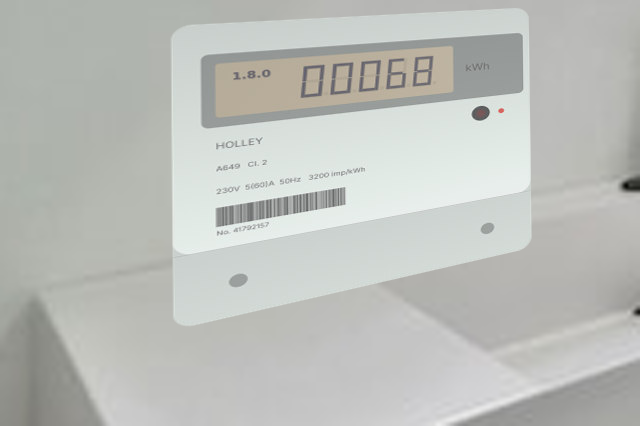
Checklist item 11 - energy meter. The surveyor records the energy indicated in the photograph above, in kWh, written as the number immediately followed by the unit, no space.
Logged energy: 68kWh
